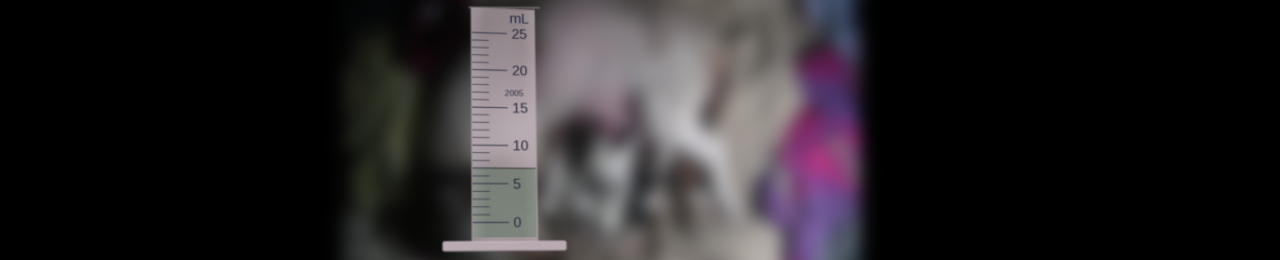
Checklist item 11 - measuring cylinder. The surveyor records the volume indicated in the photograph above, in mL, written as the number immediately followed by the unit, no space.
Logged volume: 7mL
